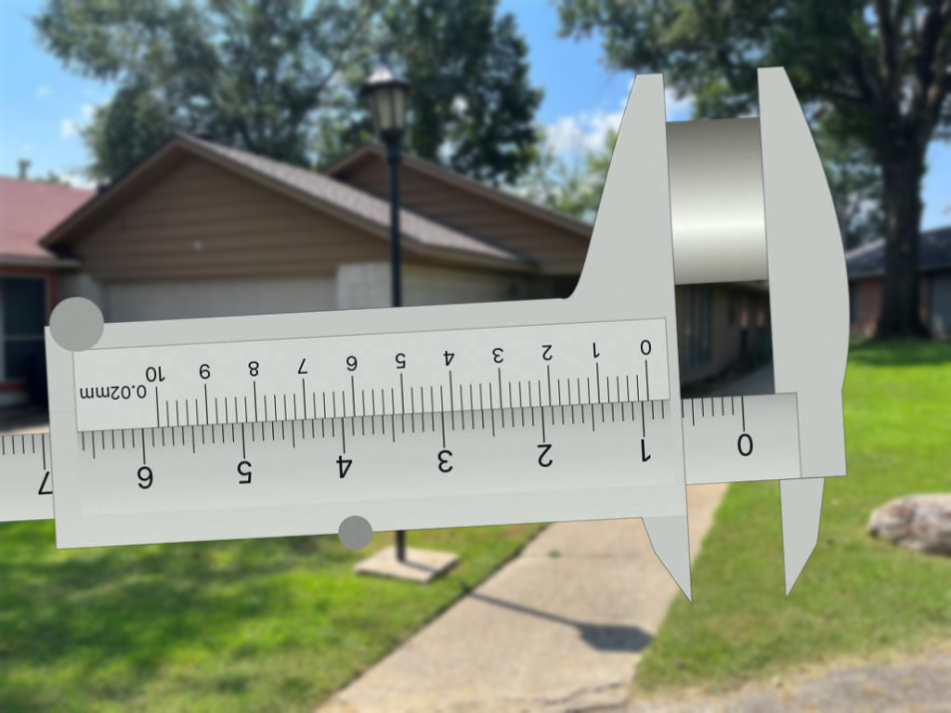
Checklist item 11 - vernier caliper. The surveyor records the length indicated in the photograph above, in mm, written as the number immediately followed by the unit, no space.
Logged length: 9.4mm
